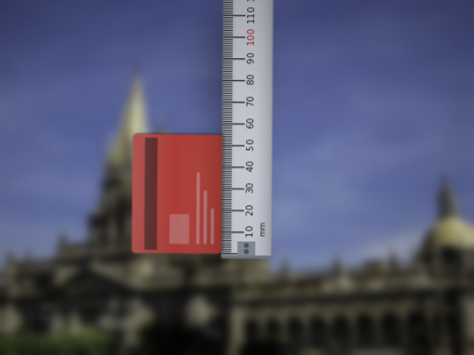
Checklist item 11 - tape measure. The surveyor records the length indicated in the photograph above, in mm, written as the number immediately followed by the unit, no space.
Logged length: 55mm
